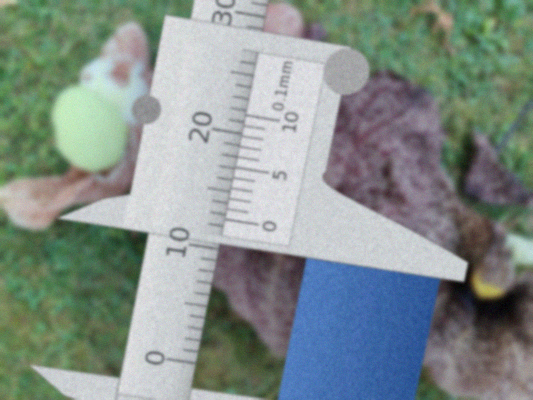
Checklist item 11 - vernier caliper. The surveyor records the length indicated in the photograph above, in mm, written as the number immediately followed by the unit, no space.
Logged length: 12.6mm
